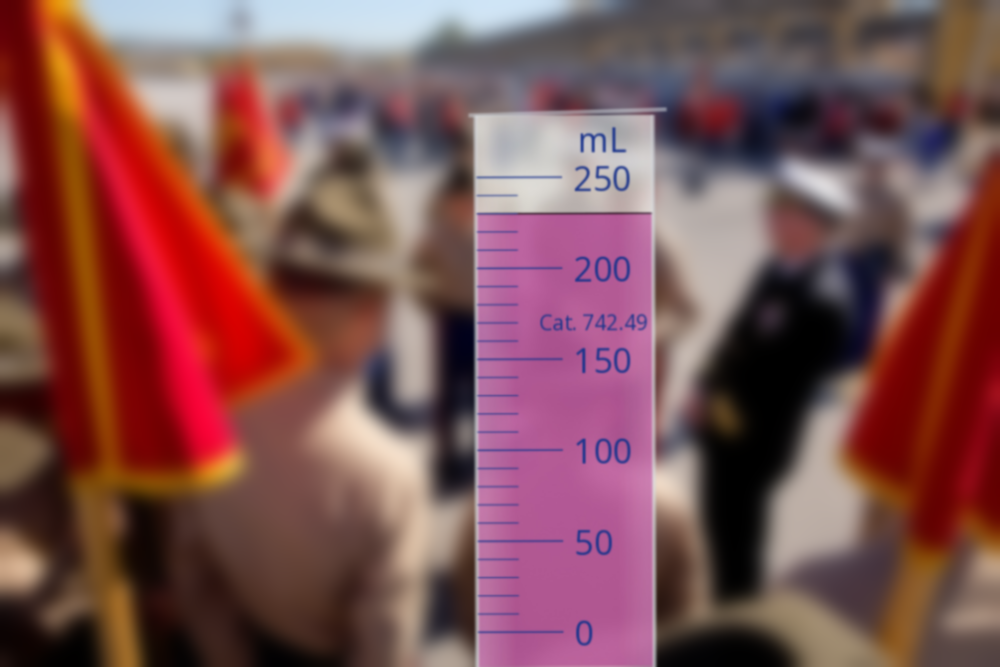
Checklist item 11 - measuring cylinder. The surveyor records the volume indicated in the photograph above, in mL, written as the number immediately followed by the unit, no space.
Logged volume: 230mL
